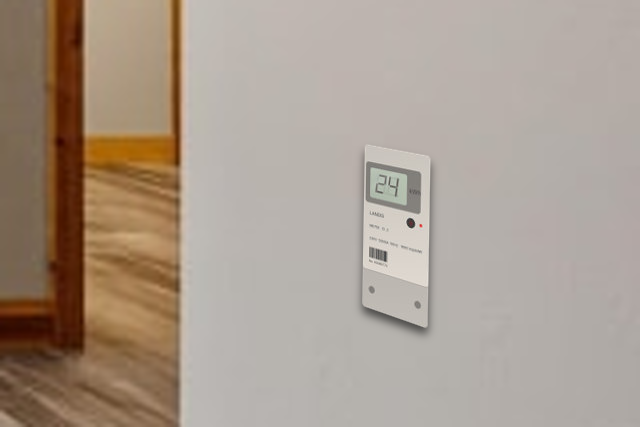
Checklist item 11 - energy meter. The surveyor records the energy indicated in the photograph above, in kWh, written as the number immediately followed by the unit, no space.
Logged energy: 24kWh
